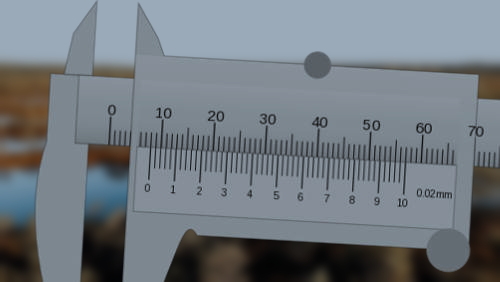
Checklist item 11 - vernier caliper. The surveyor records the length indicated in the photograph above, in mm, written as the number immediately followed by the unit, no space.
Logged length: 8.0mm
